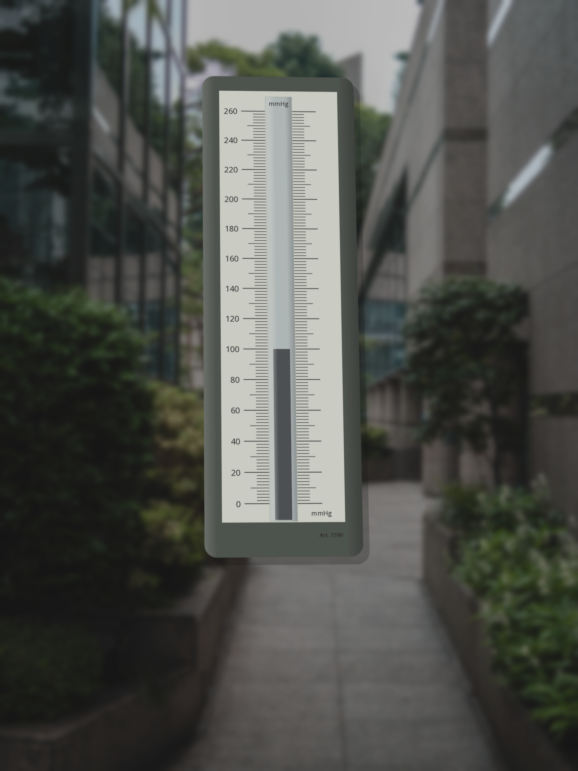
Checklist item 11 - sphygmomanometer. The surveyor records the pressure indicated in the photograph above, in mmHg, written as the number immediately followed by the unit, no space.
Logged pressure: 100mmHg
